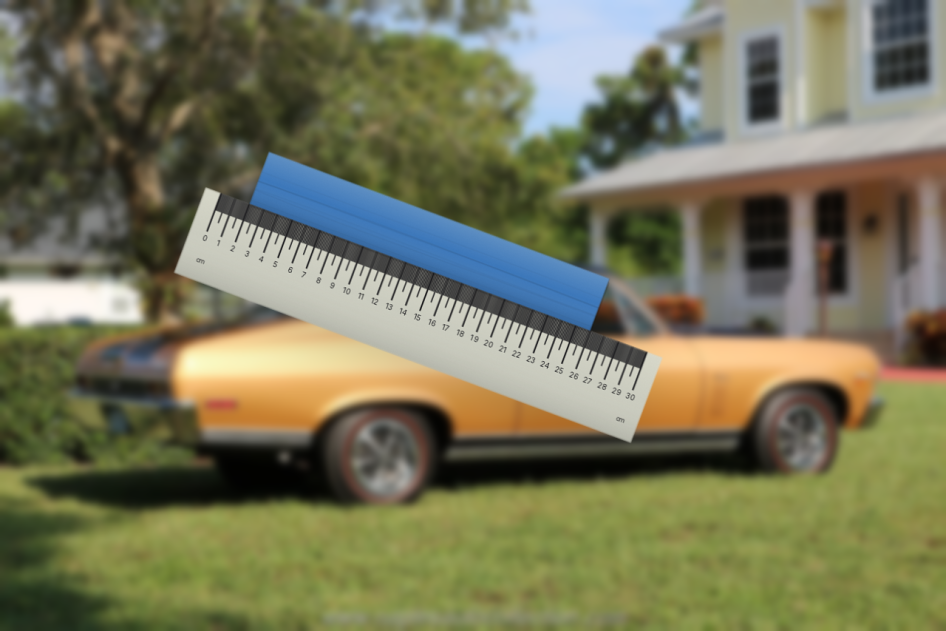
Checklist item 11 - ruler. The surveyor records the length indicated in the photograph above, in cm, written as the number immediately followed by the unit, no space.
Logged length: 24cm
